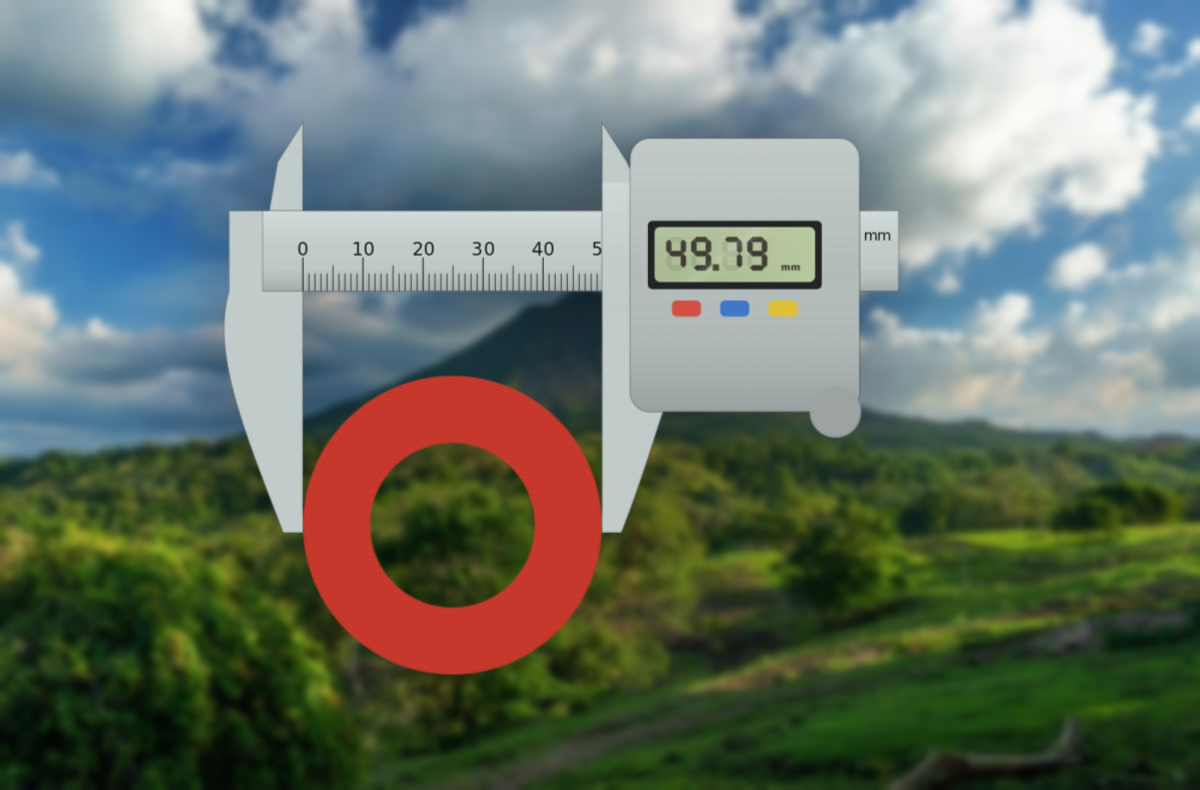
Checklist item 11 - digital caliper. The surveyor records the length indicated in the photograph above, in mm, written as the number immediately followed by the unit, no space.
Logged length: 49.79mm
